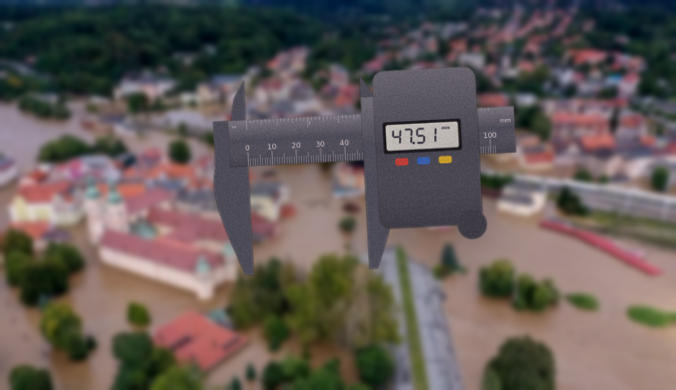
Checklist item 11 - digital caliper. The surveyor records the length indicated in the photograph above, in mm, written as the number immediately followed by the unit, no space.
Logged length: 47.51mm
